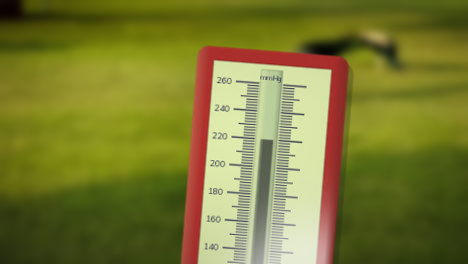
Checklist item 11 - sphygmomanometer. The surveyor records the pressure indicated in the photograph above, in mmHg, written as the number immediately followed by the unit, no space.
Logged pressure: 220mmHg
